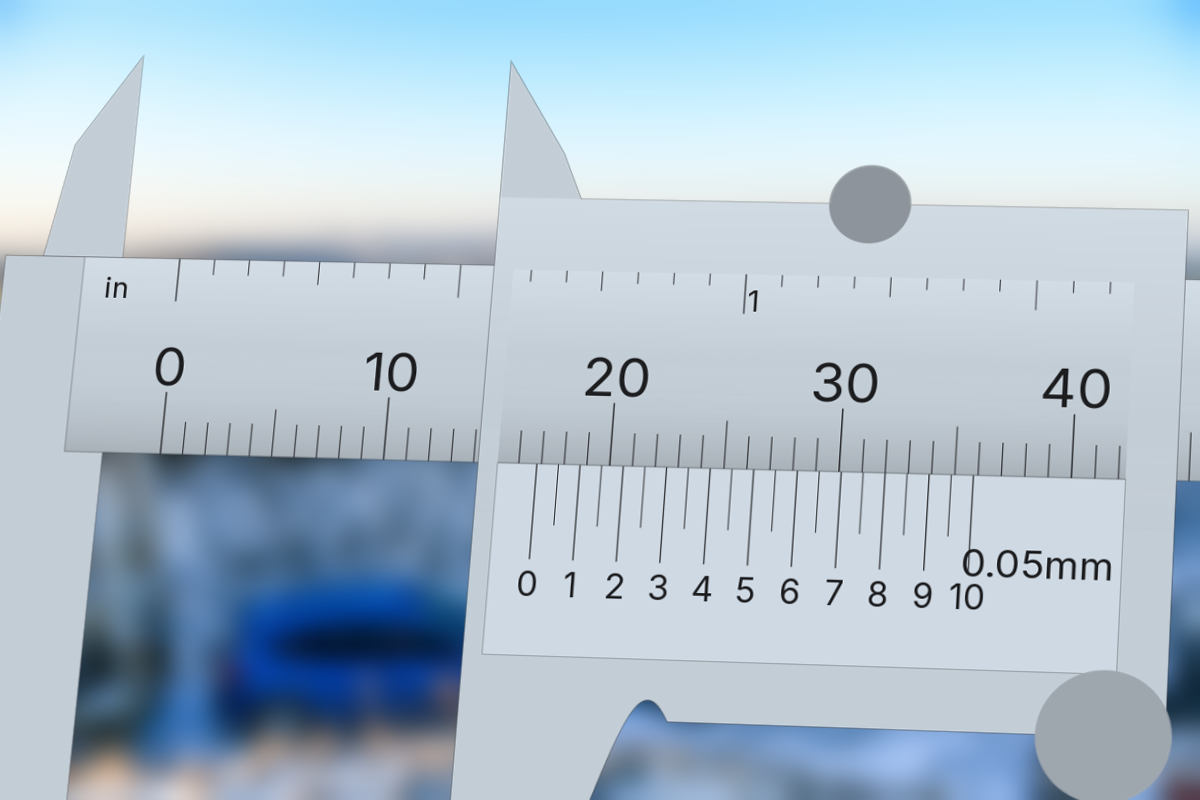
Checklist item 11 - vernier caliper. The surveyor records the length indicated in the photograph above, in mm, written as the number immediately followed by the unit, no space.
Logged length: 16.80mm
